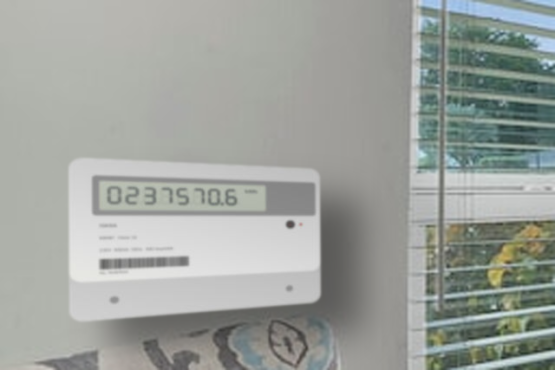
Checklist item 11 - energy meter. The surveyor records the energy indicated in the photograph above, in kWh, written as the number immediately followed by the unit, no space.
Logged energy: 237570.6kWh
